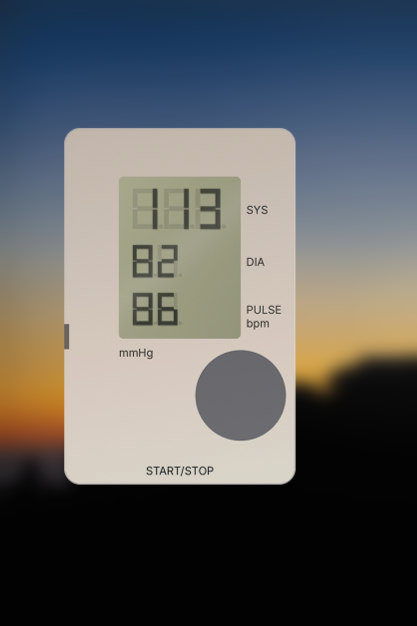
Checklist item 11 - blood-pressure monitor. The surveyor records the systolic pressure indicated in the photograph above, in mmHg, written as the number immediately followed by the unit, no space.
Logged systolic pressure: 113mmHg
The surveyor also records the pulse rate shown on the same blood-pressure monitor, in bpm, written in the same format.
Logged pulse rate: 86bpm
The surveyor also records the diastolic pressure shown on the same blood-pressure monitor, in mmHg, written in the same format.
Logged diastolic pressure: 82mmHg
